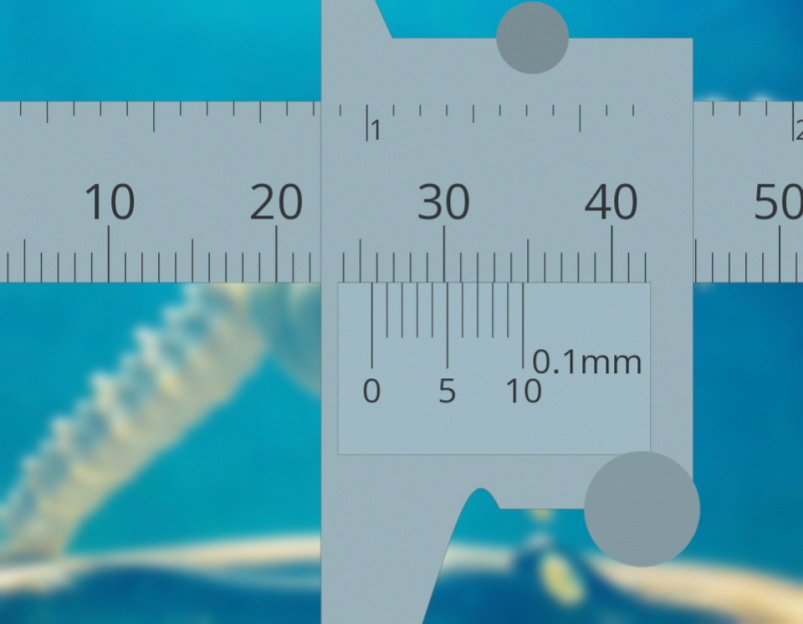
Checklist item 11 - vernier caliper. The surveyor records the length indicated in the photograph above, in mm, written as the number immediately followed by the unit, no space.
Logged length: 25.7mm
